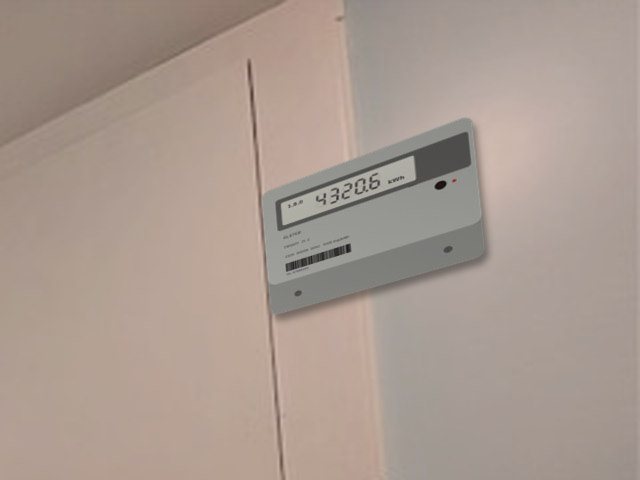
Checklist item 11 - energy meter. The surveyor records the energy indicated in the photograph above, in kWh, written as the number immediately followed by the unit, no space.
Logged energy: 4320.6kWh
